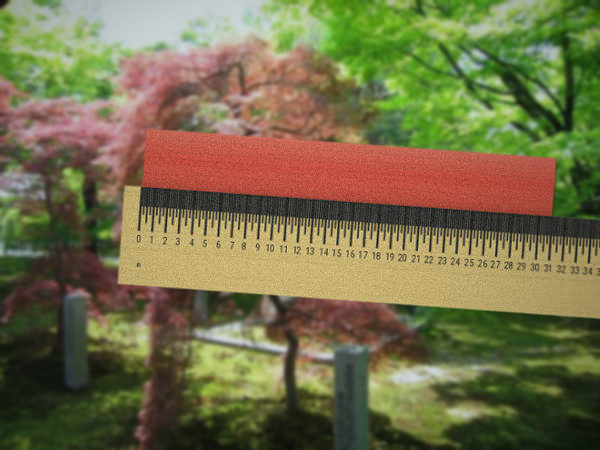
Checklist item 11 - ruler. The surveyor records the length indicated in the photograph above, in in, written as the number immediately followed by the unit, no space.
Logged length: 31in
